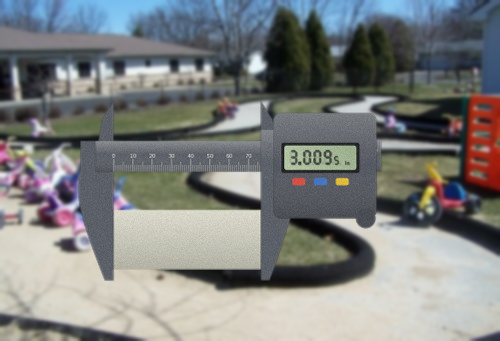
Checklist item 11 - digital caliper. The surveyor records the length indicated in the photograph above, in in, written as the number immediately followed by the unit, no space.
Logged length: 3.0095in
